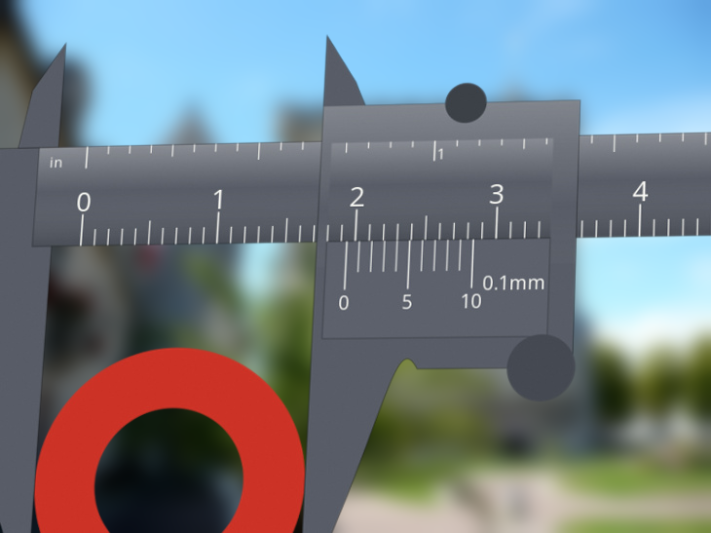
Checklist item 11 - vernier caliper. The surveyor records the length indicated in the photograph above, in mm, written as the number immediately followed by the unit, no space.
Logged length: 19.4mm
